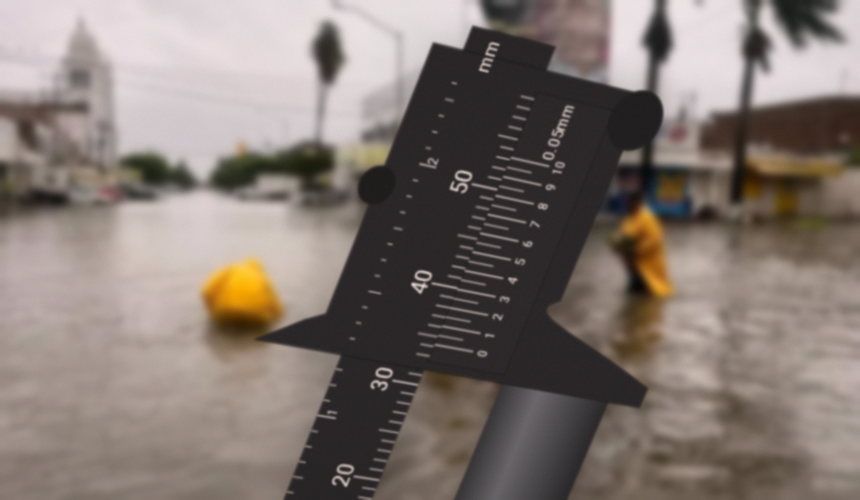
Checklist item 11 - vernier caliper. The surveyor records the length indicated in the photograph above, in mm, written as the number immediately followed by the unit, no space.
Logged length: 34.2mm
